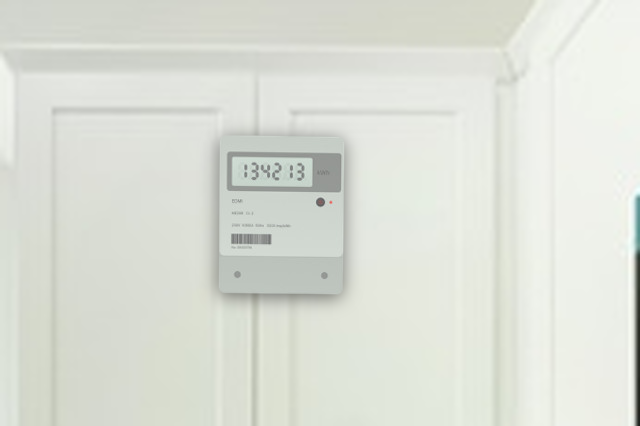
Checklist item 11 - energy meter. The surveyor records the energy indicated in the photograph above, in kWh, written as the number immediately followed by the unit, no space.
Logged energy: 134213kWh
